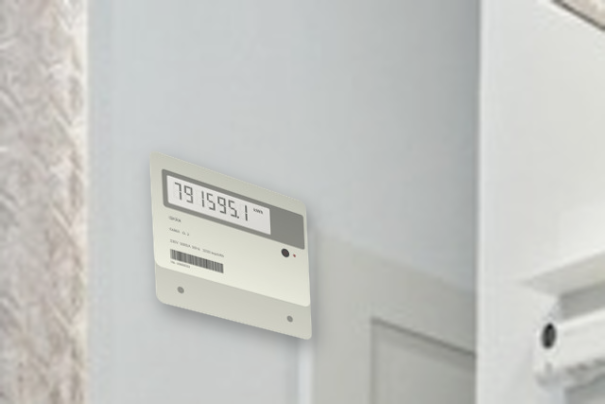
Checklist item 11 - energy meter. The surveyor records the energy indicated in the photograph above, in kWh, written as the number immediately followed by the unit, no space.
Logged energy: 791595.1kWh
